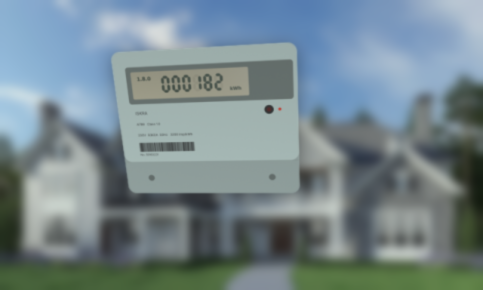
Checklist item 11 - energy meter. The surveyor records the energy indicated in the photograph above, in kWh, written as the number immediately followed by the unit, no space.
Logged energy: 182kWh
